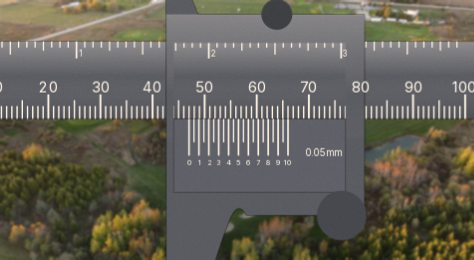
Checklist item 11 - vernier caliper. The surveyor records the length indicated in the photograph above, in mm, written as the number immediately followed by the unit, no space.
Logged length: 47.0mm
